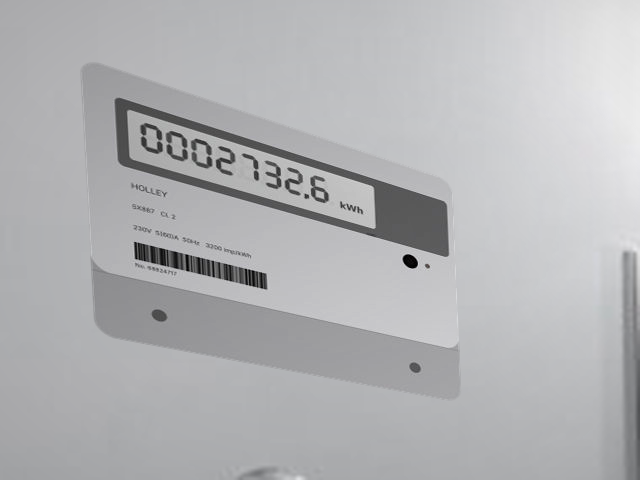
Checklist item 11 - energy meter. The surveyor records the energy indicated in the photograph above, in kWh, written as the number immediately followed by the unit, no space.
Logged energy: 2732.6kWh
